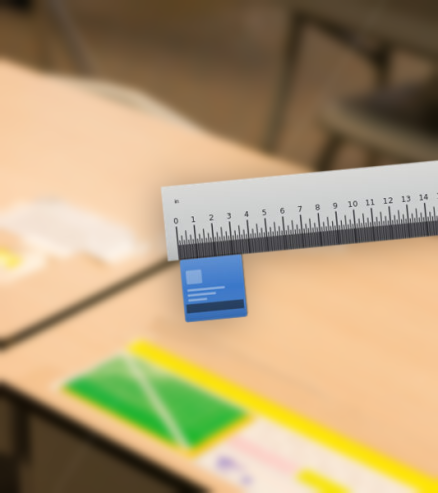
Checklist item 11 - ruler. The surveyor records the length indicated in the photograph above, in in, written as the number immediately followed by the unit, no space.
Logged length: 3.5in
